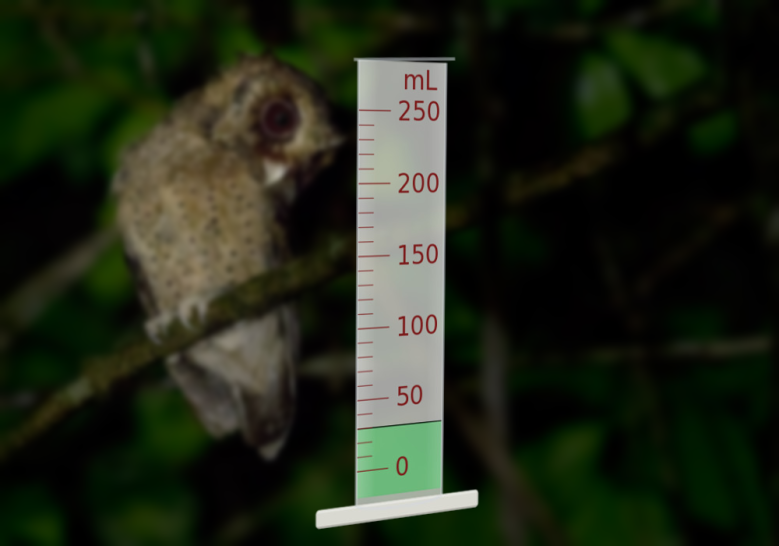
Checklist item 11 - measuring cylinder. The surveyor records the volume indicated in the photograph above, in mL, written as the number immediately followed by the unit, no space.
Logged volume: 30mL
